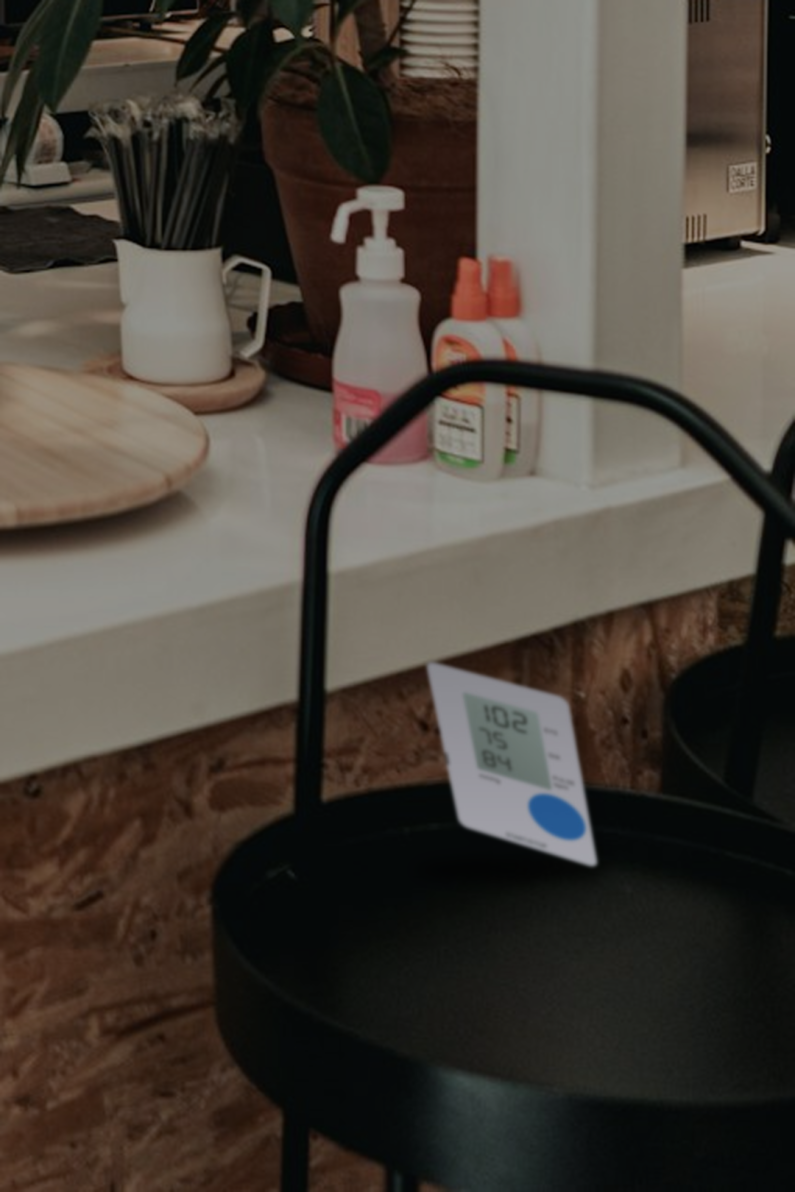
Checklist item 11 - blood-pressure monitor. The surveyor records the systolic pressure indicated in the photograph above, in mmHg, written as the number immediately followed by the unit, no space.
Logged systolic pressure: 102mmHg
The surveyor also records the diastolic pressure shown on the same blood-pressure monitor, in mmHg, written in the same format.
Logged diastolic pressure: 75mmHg
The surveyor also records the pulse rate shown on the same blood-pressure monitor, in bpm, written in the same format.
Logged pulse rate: 84bpm
